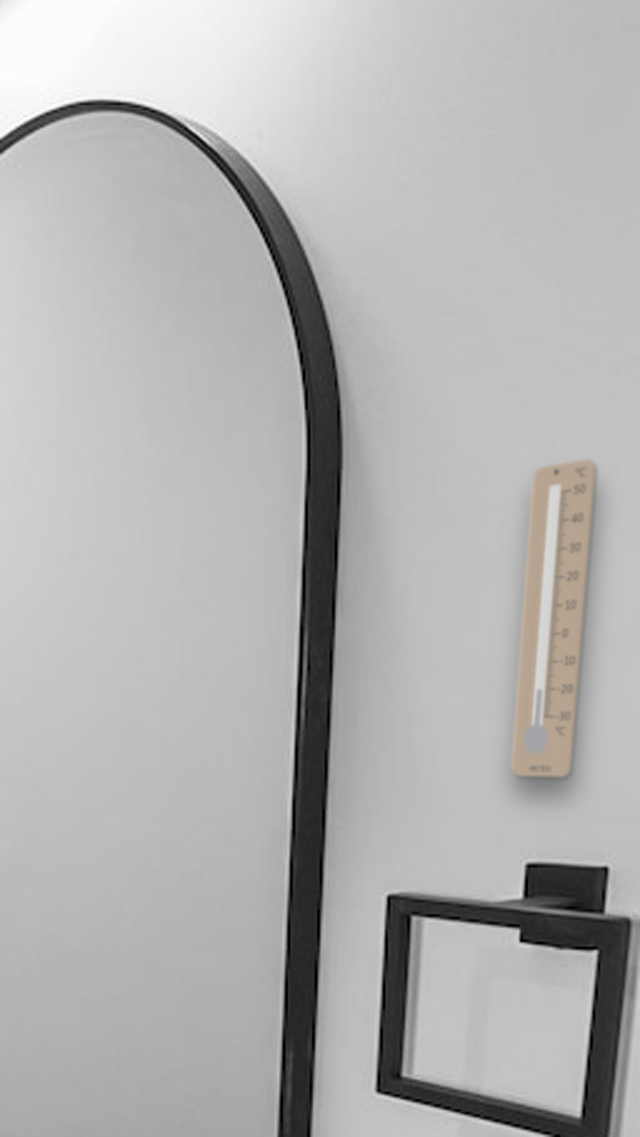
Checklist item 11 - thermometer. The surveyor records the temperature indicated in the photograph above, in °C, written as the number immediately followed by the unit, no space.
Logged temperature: -20°C
